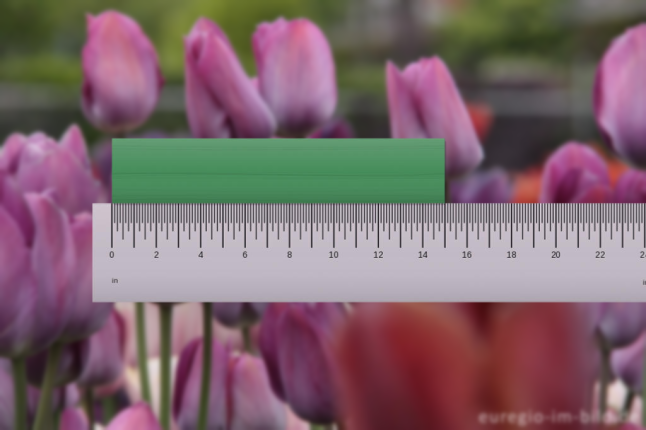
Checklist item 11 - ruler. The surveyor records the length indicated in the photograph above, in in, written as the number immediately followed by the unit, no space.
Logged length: 15in
